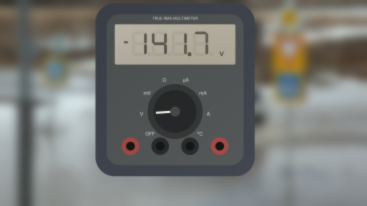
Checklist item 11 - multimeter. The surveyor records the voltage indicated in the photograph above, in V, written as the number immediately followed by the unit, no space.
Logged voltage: -141.7V
